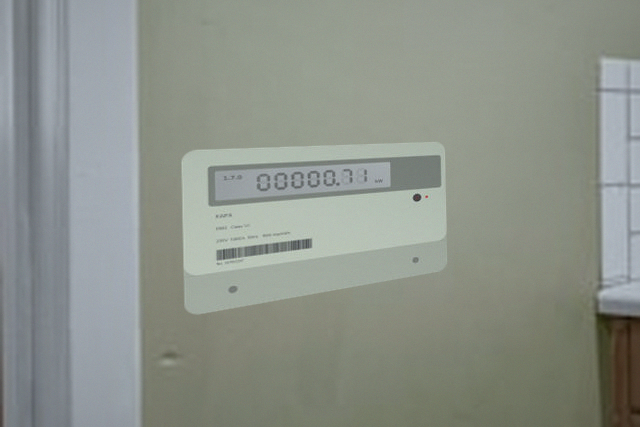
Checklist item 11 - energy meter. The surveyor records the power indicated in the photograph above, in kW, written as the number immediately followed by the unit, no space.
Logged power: 0.71kW
